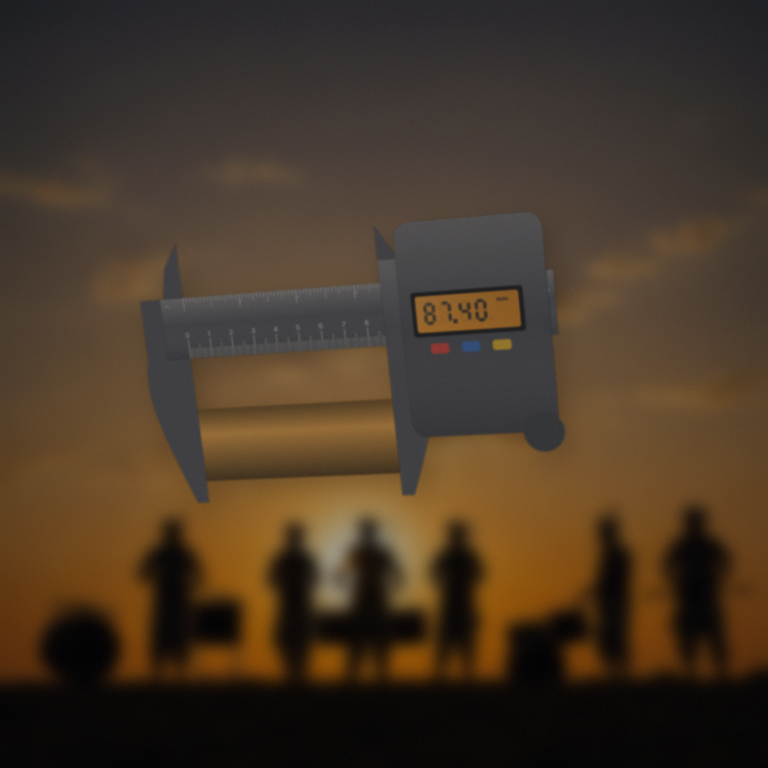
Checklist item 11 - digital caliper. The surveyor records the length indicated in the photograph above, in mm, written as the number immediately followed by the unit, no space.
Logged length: 87.40mm
